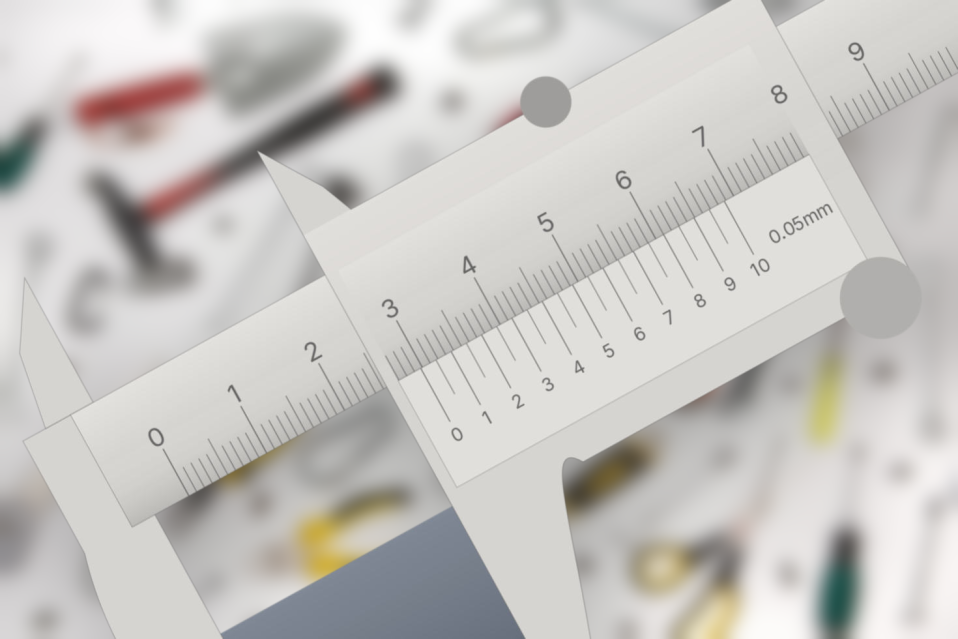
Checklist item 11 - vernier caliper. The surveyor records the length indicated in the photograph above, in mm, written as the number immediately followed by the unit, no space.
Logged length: 29.8mm
